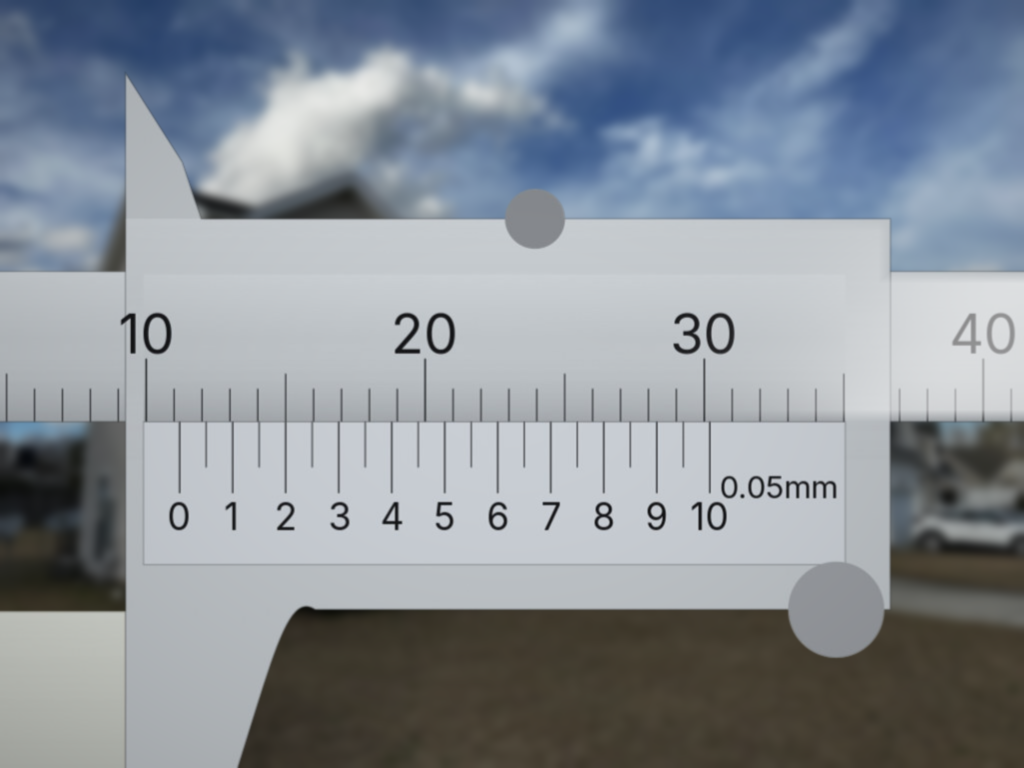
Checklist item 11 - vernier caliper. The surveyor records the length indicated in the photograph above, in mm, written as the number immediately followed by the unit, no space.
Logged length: 11.20mm
